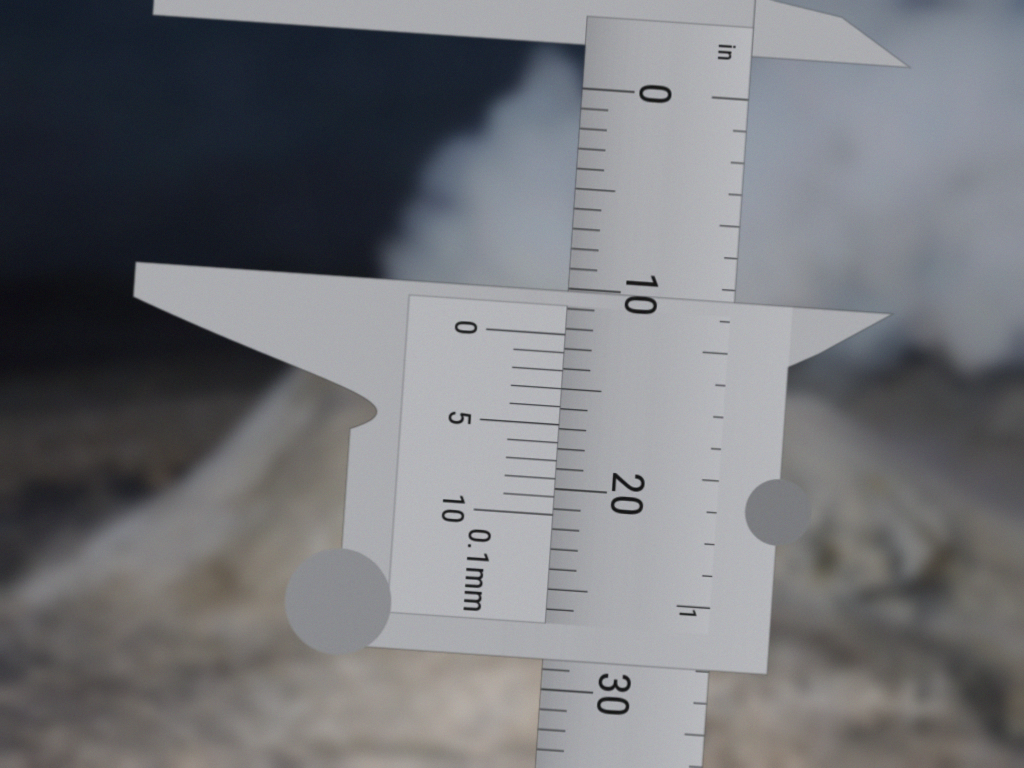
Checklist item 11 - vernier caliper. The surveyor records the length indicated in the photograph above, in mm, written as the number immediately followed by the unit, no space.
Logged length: 12.3mm
